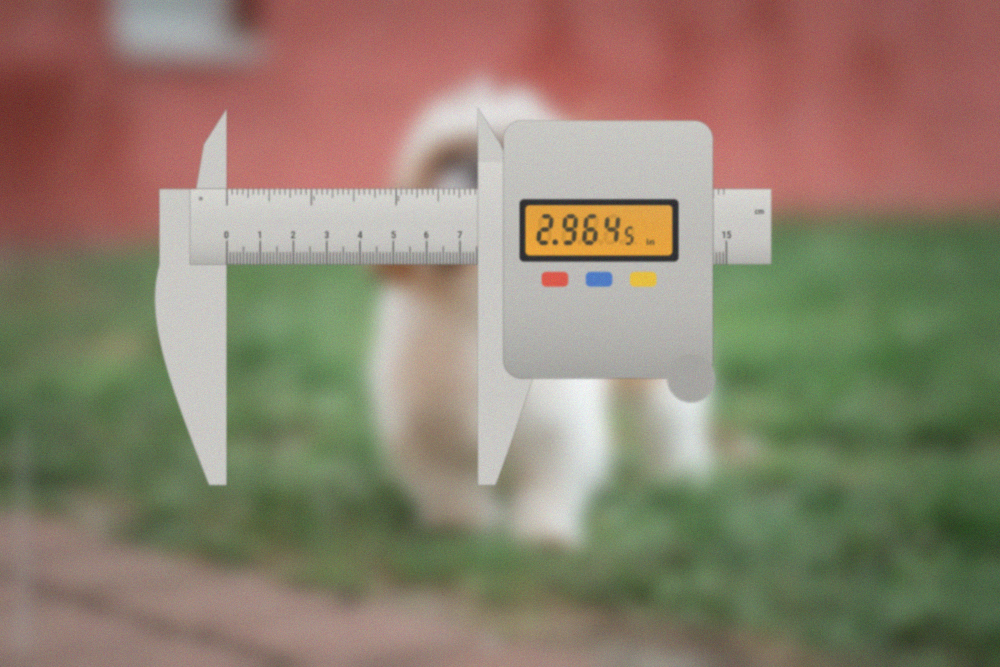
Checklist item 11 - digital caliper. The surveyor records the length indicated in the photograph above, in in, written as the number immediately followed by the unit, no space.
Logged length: 2.9645in
